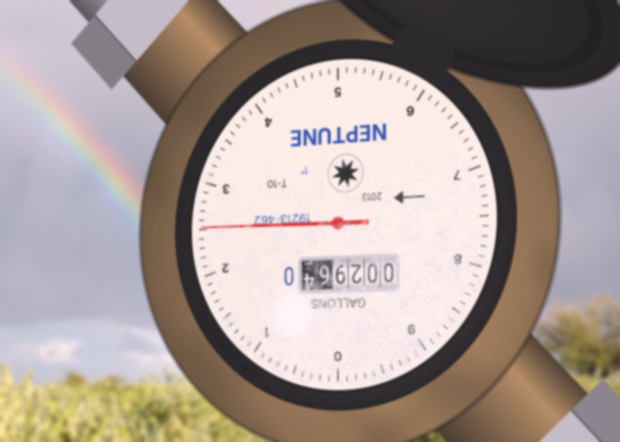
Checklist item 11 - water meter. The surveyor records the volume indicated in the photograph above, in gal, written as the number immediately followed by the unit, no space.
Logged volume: 29642.5gal
